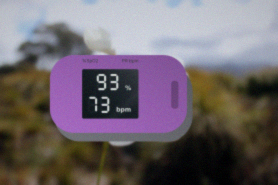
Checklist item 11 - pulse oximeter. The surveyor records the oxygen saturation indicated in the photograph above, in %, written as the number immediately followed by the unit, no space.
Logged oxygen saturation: 93%
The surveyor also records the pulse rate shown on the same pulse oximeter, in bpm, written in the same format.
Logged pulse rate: 73bpm
